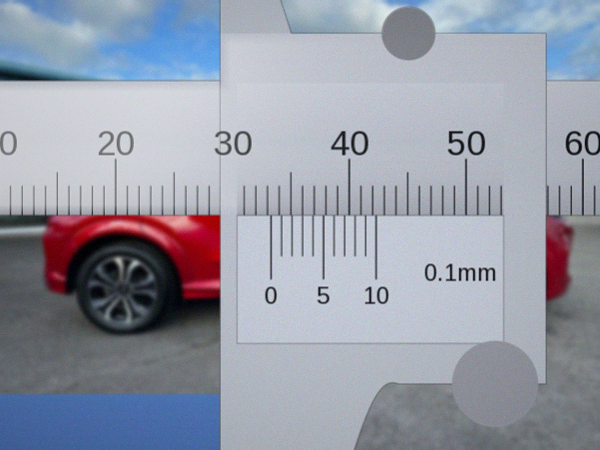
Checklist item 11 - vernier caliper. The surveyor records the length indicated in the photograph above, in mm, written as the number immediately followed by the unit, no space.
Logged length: 33.3mm
